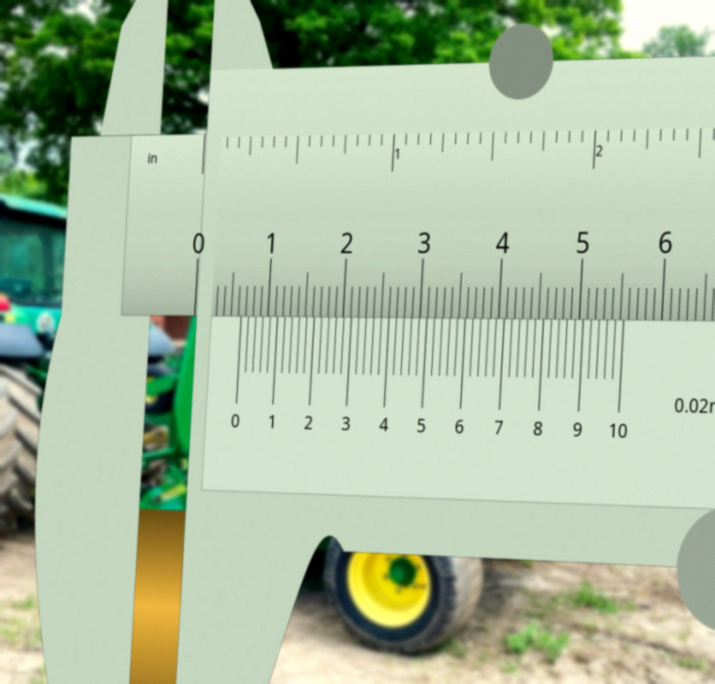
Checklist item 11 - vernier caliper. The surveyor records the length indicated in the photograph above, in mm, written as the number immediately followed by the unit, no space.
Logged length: 6.4mm
